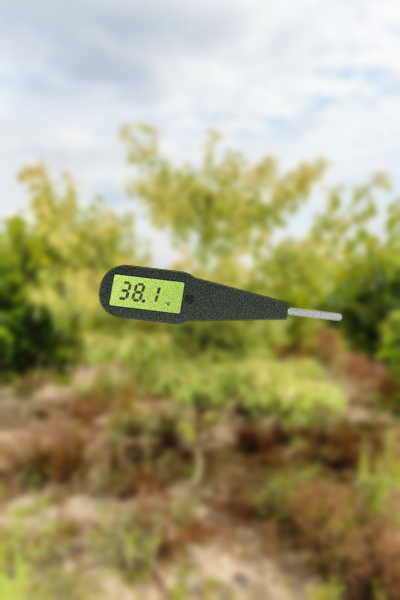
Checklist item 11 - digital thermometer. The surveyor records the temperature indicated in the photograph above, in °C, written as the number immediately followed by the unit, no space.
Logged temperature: 38.1°C
